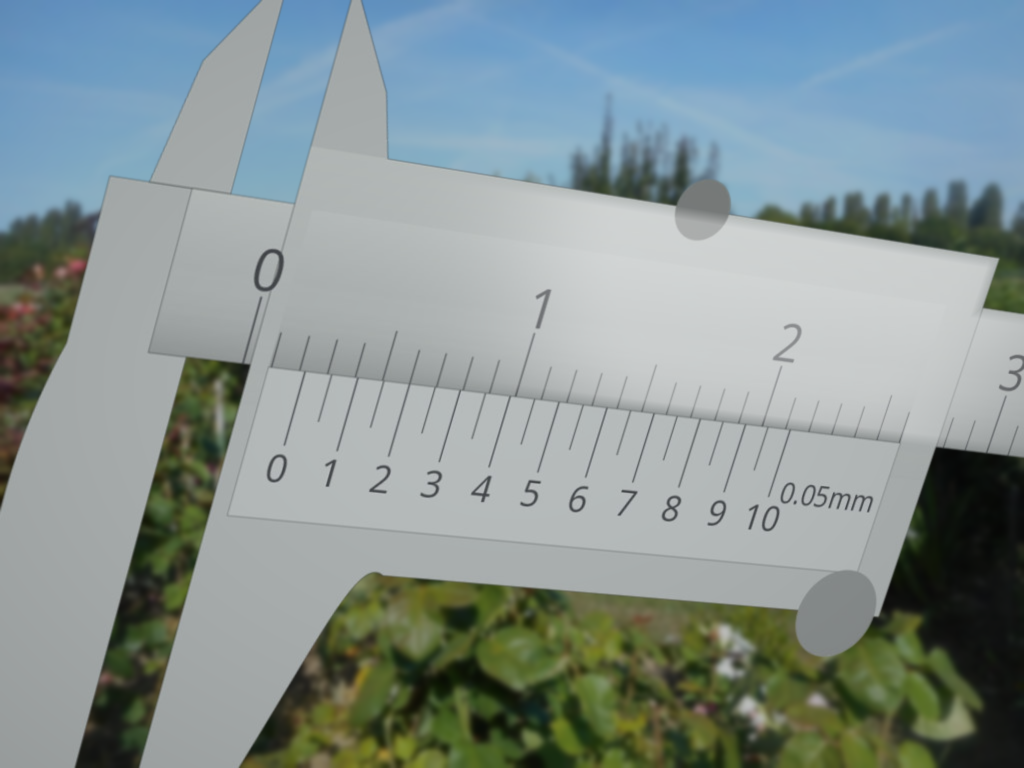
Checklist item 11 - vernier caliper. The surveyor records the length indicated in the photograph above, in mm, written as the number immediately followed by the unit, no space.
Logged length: 2.2mm
